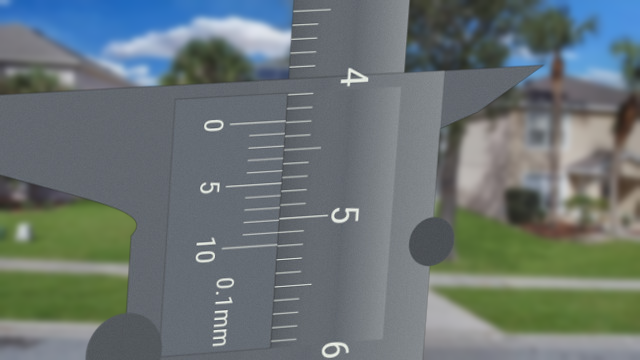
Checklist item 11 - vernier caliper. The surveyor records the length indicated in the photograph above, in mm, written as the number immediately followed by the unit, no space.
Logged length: 42.9mm
